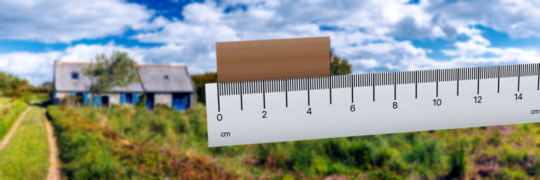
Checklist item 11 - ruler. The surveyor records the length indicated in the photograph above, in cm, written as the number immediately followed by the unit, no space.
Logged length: 5cm
